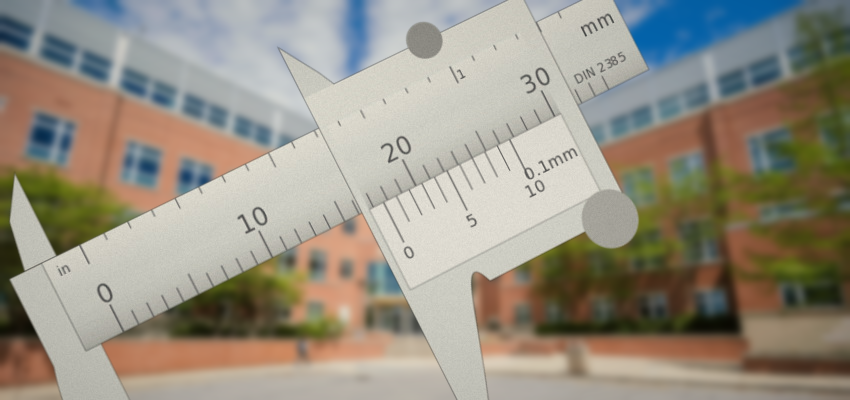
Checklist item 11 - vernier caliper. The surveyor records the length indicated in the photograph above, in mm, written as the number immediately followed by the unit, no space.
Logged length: 17.7mm
